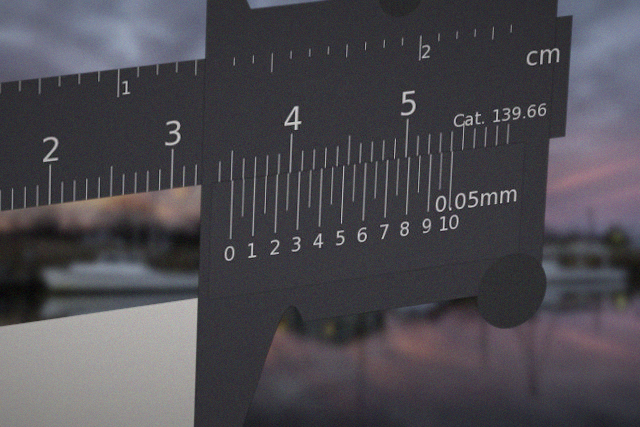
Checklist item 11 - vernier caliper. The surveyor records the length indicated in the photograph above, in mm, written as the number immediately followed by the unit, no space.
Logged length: 35.1mm
